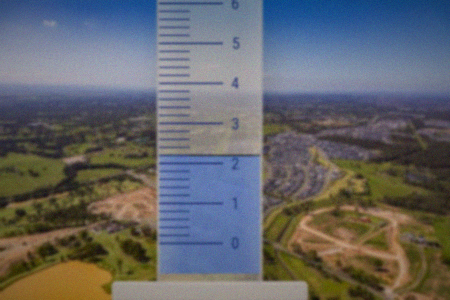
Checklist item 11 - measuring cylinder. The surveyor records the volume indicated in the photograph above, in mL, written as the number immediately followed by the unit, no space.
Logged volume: 2.2mL
